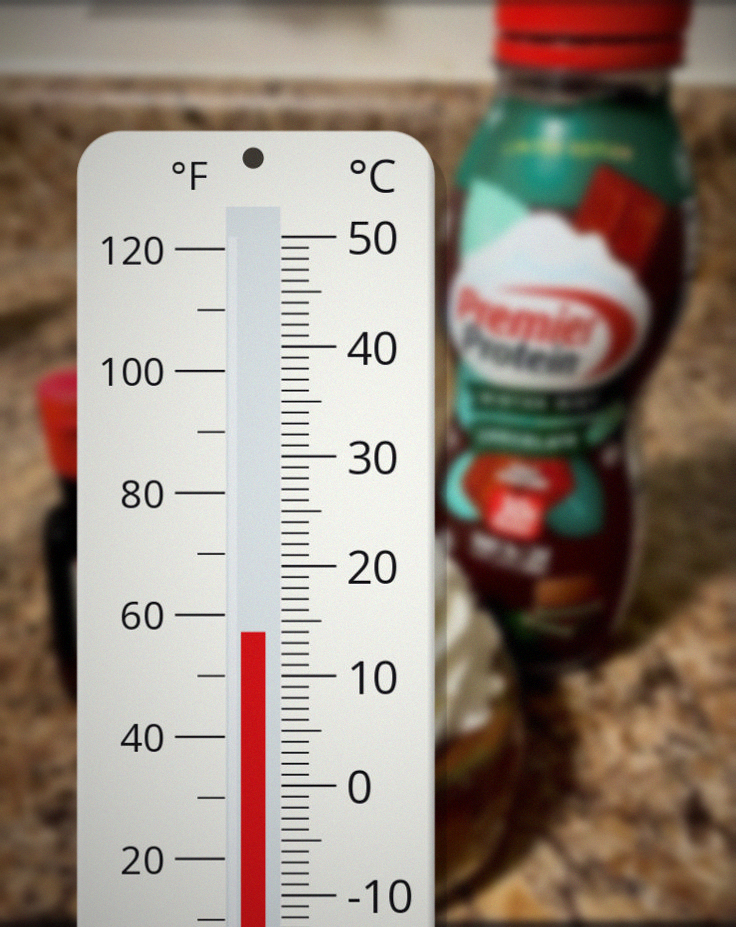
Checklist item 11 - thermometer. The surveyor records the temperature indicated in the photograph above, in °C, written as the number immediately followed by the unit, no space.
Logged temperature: 14°C
